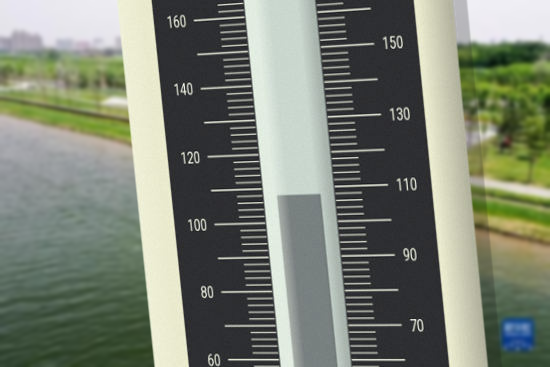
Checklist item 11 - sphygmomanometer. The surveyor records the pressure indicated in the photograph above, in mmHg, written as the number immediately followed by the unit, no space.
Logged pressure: 108mmHg
